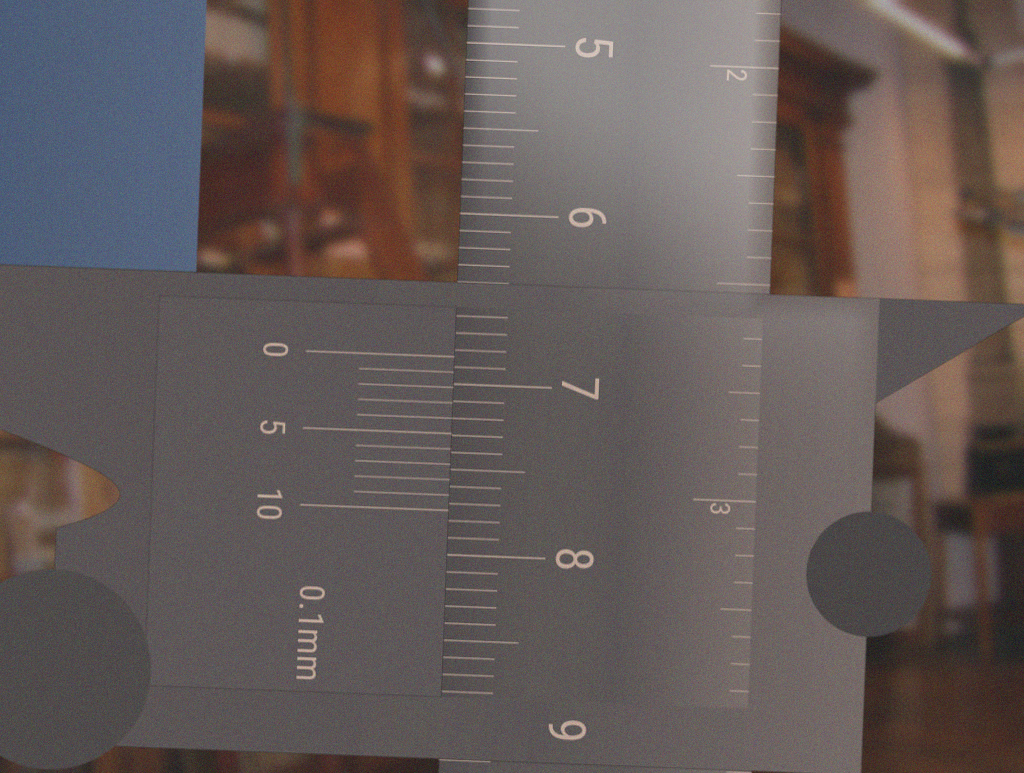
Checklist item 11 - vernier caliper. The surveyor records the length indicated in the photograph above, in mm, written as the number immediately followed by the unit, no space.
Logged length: 68.4mm
